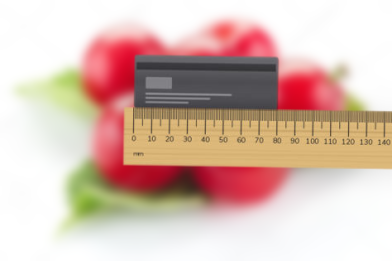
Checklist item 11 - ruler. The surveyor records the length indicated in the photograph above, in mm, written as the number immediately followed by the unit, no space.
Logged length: 80mm
